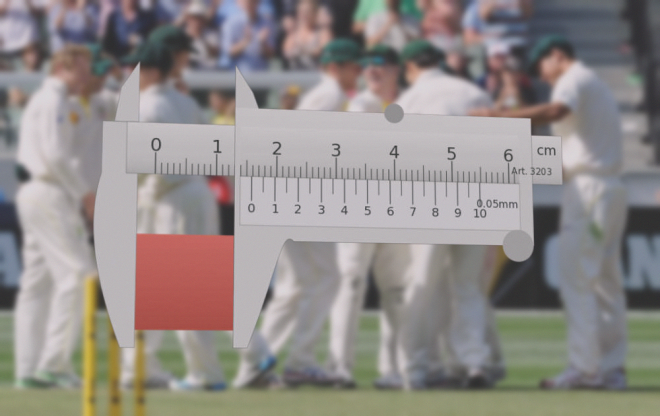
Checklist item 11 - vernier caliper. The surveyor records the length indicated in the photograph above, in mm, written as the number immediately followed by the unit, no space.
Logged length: 15.8mm
